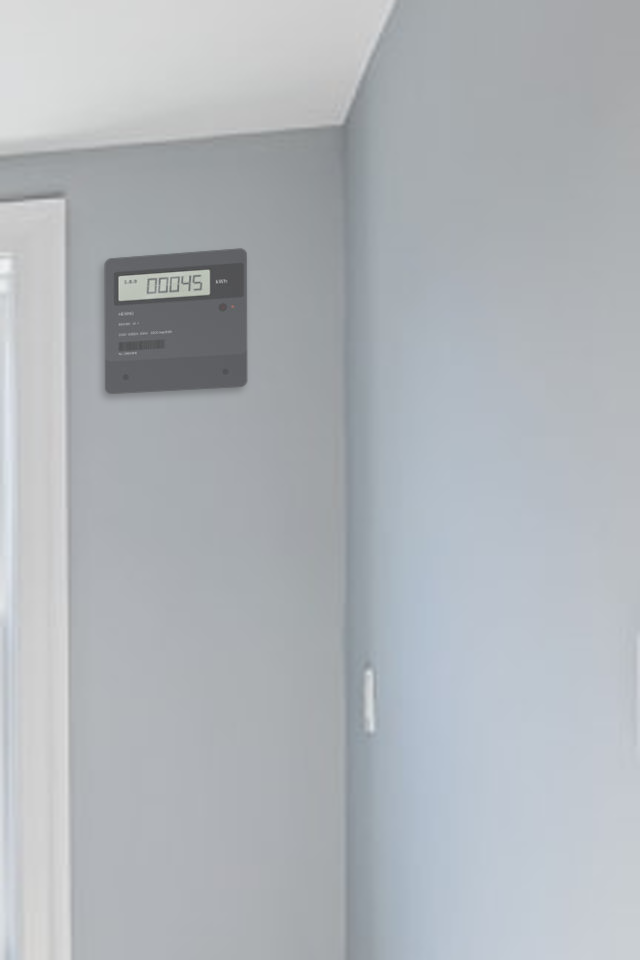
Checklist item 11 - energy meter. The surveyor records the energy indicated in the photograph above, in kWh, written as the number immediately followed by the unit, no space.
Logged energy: 45kWh
